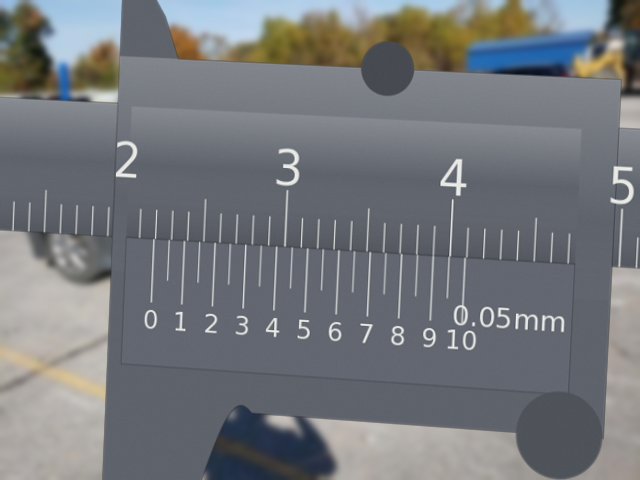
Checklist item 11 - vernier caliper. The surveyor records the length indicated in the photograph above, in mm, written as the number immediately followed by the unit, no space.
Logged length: 21.9mm
